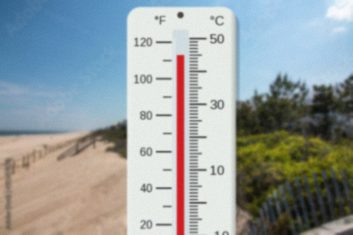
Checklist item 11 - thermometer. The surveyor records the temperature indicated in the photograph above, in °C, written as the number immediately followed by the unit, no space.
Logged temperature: 45°C
